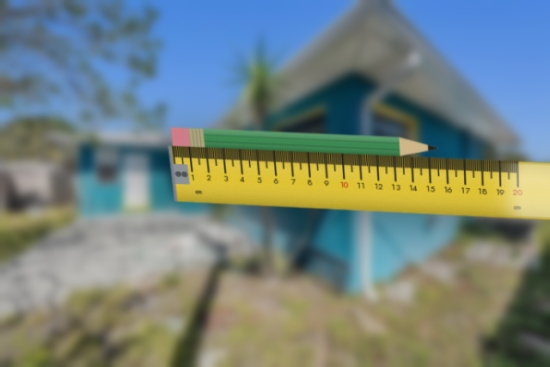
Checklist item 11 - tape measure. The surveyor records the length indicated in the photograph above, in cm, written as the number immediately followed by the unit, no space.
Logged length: 15.5cm
